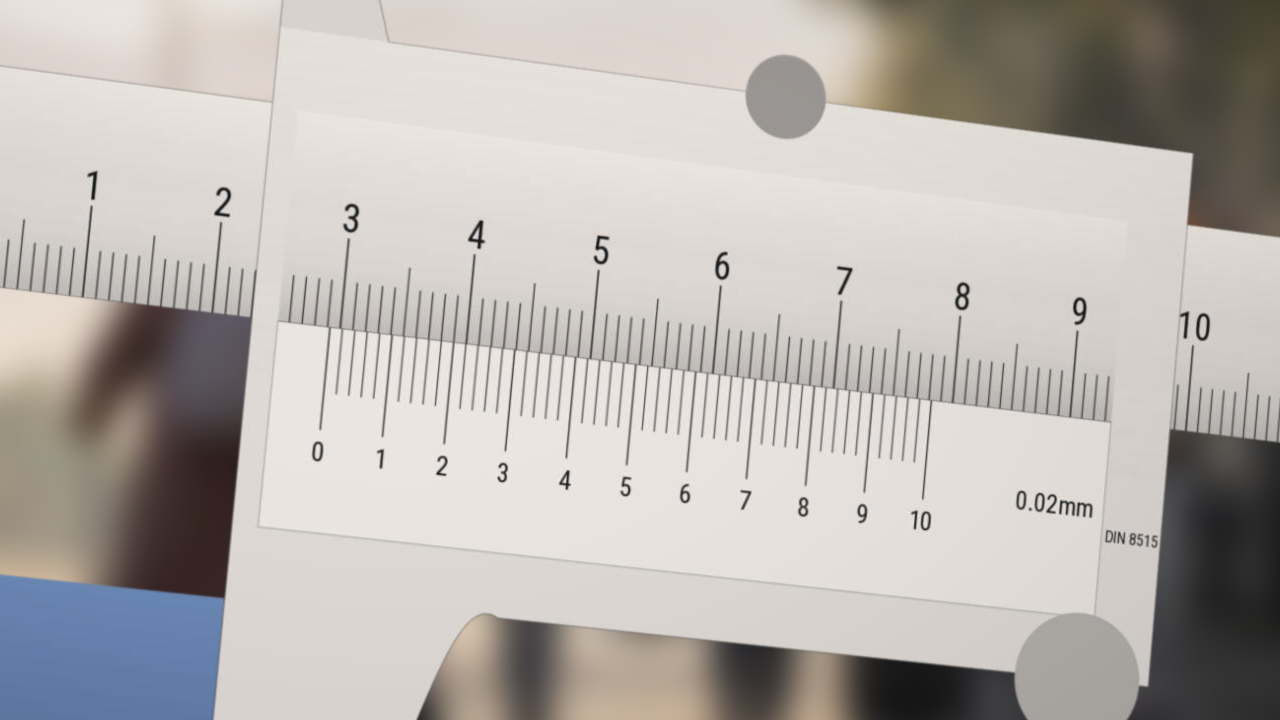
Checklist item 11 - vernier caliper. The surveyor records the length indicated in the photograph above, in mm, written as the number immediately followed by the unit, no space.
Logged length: 29.2mm
